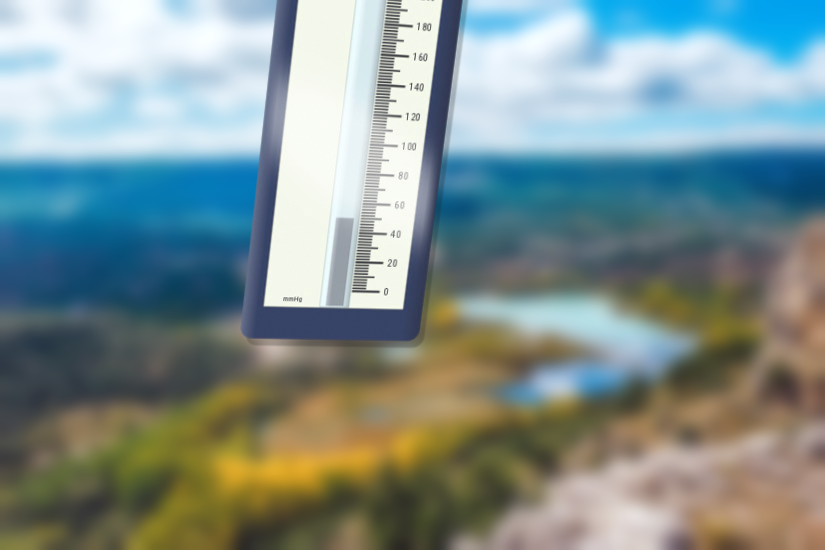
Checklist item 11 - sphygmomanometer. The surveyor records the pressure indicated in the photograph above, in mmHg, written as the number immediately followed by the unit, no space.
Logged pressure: 50mmHg
